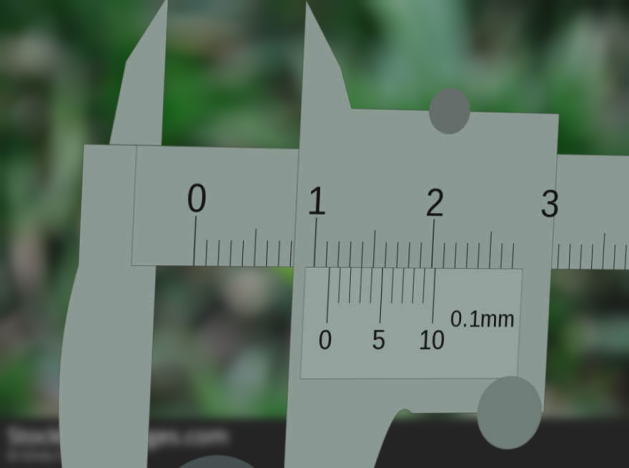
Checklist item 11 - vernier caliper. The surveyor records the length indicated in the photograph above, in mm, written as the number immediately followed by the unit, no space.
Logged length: 11.3mm
